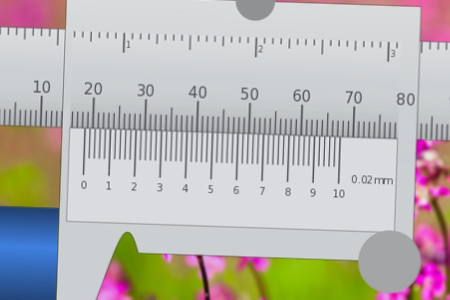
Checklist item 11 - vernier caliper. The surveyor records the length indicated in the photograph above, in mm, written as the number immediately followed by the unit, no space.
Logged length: 18.5mm
